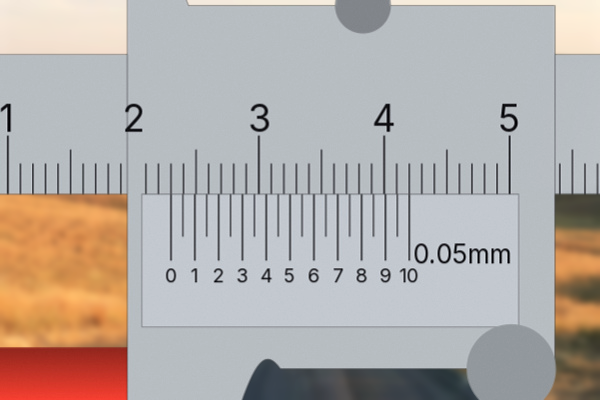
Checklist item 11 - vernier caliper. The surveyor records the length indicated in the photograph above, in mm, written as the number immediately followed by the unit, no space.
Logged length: 23.0mm
